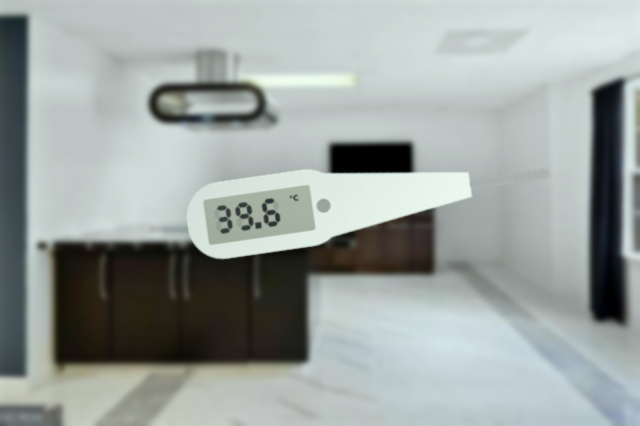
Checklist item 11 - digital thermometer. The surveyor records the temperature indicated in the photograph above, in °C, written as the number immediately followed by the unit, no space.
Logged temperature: 39.6°C
